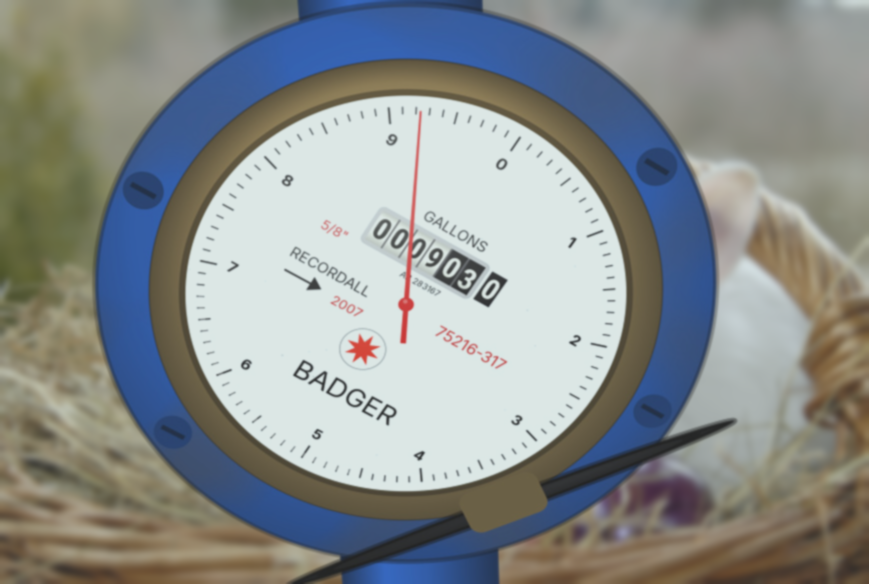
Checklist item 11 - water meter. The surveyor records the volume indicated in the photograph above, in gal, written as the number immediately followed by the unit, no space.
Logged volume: 9029.2gal
